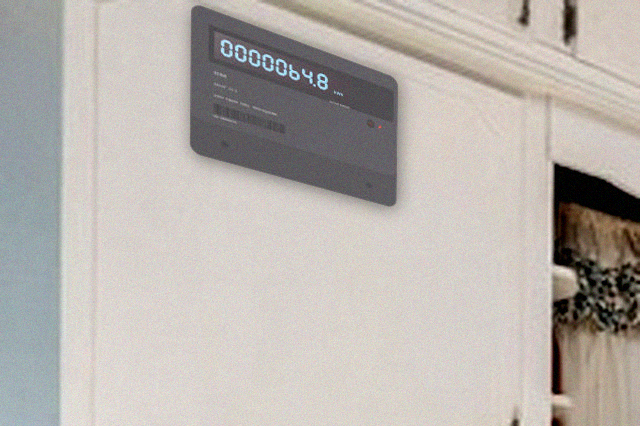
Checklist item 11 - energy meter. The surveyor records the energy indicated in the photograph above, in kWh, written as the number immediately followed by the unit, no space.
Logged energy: 64.8kWh
